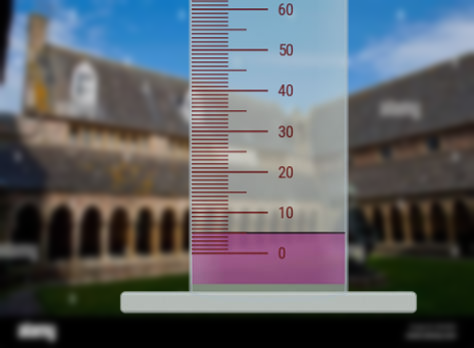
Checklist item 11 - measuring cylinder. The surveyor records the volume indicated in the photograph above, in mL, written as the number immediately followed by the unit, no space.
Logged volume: 5mL
